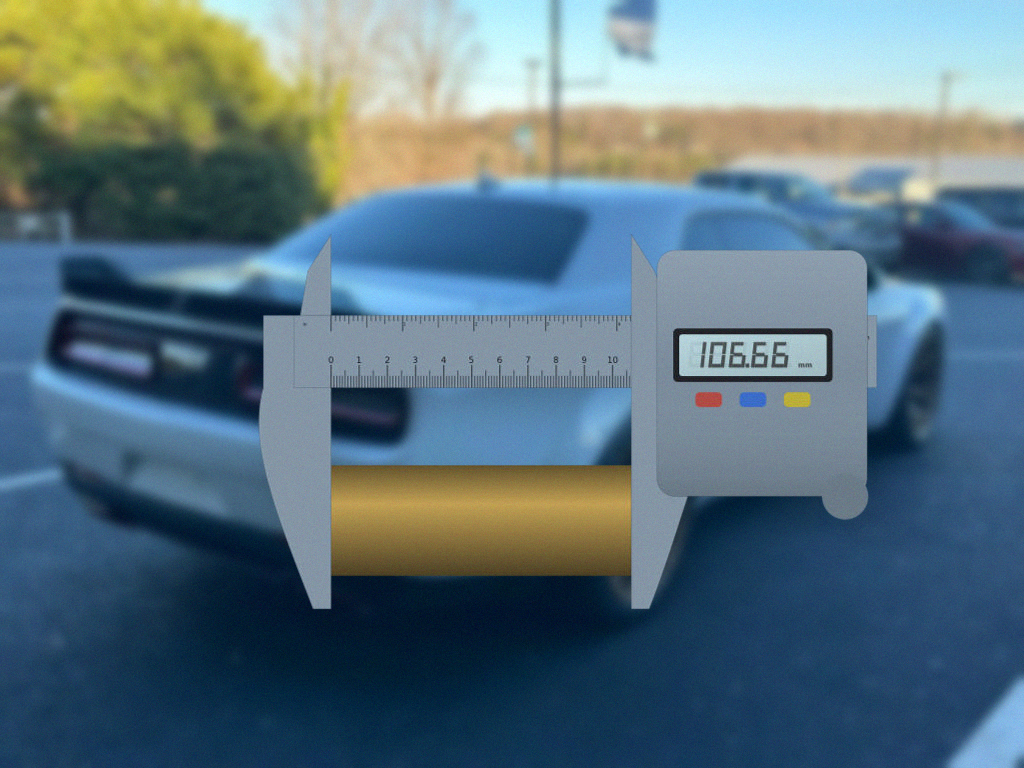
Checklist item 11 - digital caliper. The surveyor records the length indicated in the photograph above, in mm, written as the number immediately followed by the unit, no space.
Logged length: 106.66mm
